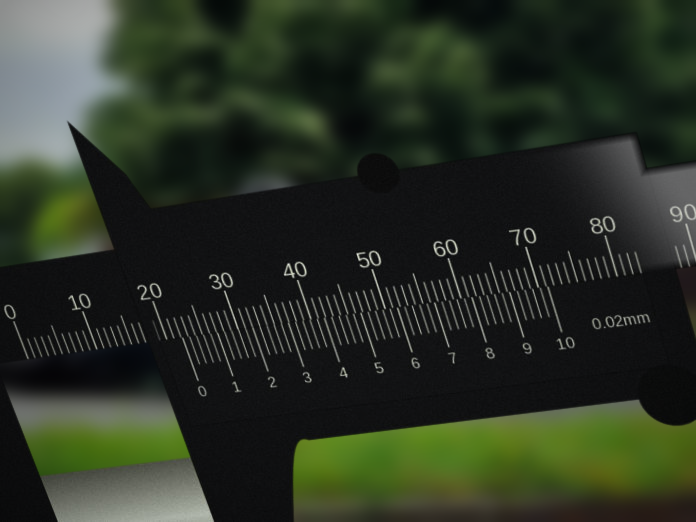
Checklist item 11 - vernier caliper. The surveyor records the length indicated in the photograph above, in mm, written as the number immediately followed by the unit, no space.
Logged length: 22.2mm
